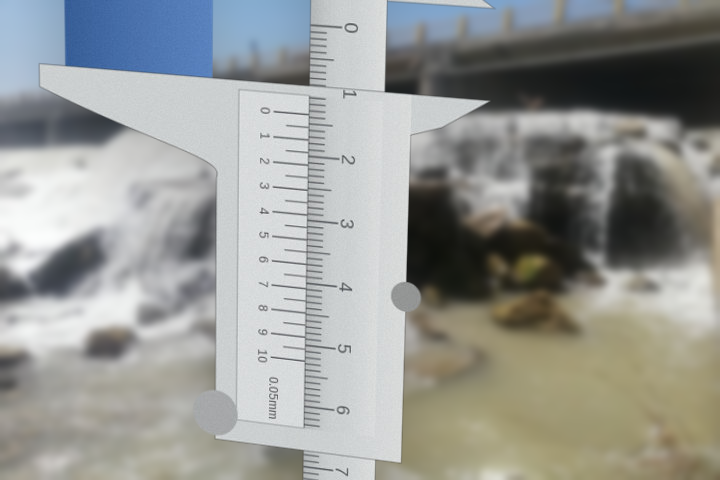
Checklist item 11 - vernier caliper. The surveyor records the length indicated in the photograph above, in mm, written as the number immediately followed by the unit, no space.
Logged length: 13.6mm
